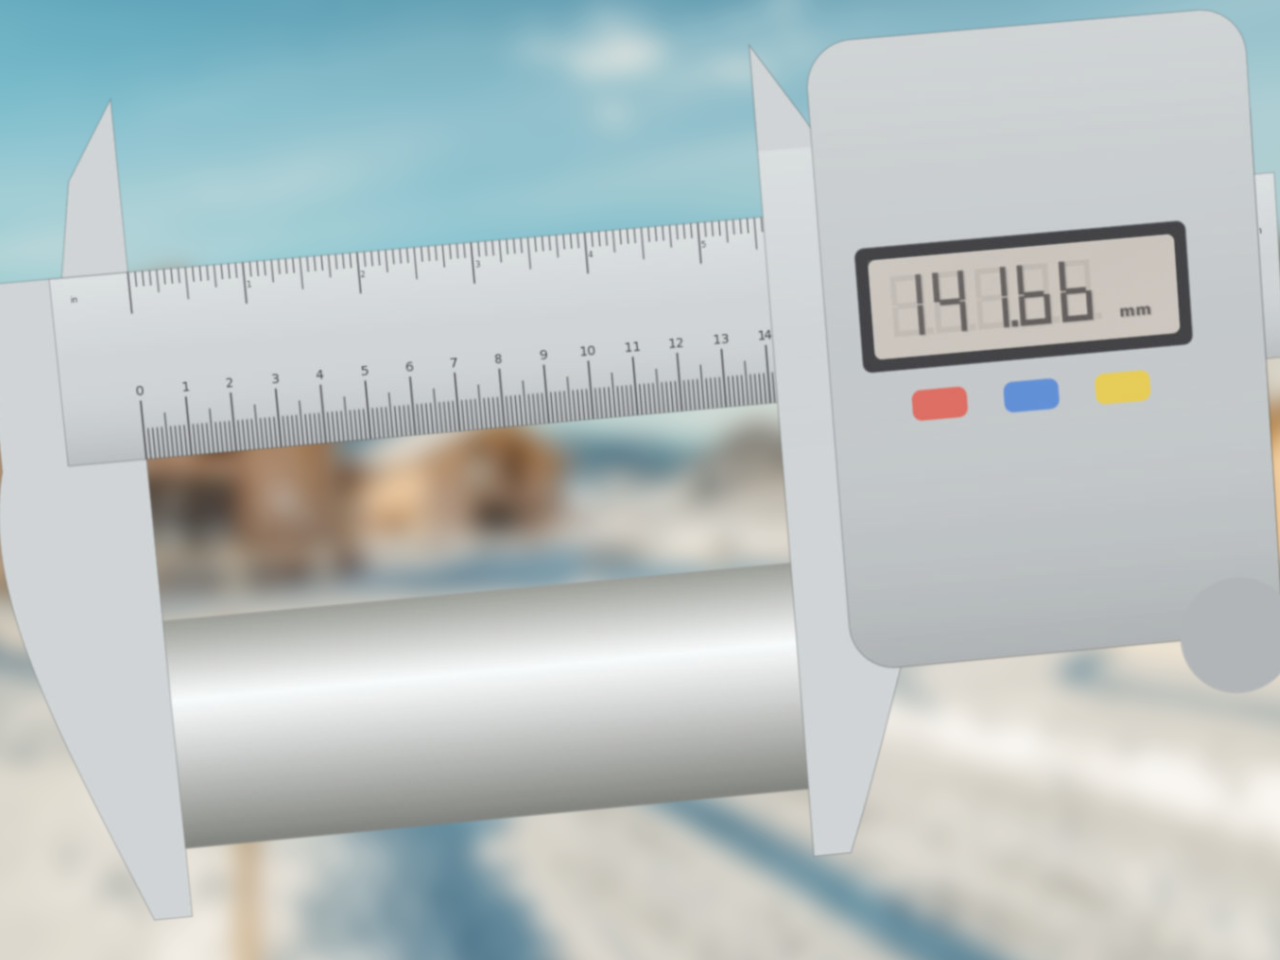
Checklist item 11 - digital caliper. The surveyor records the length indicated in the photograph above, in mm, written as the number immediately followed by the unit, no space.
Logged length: 141.66mm
